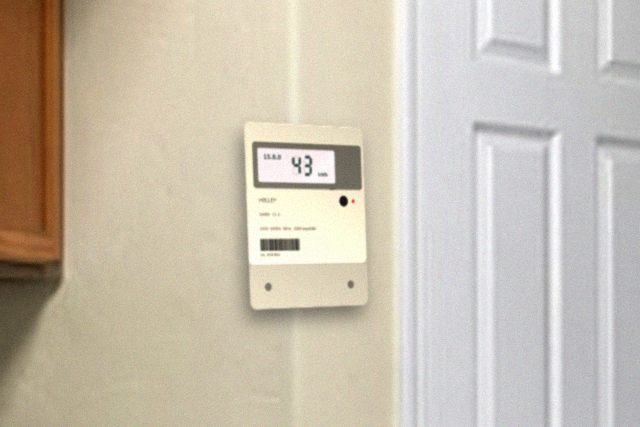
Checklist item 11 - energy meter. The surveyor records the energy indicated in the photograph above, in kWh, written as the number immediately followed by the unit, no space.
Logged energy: 43kWh
